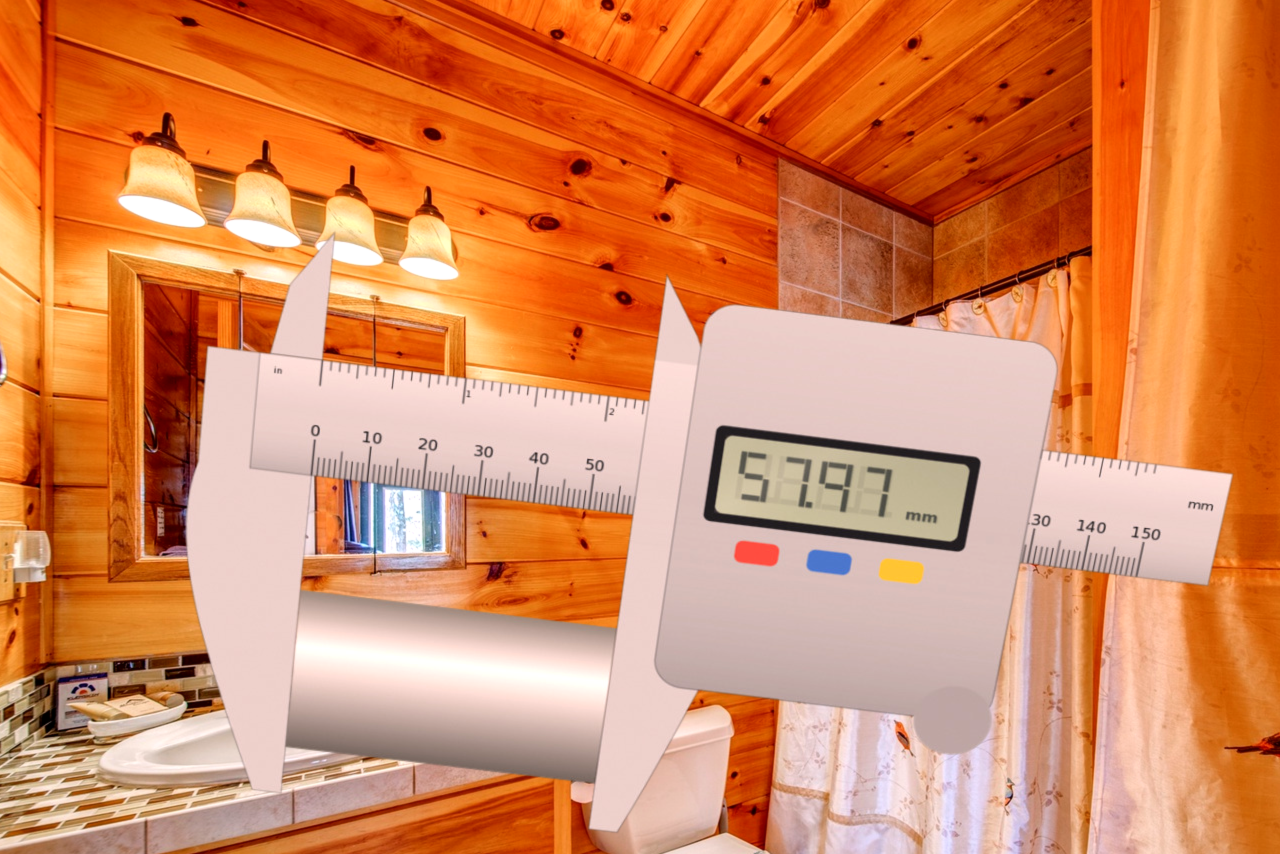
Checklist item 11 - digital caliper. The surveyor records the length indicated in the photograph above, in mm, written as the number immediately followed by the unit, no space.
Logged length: 57.97mm
